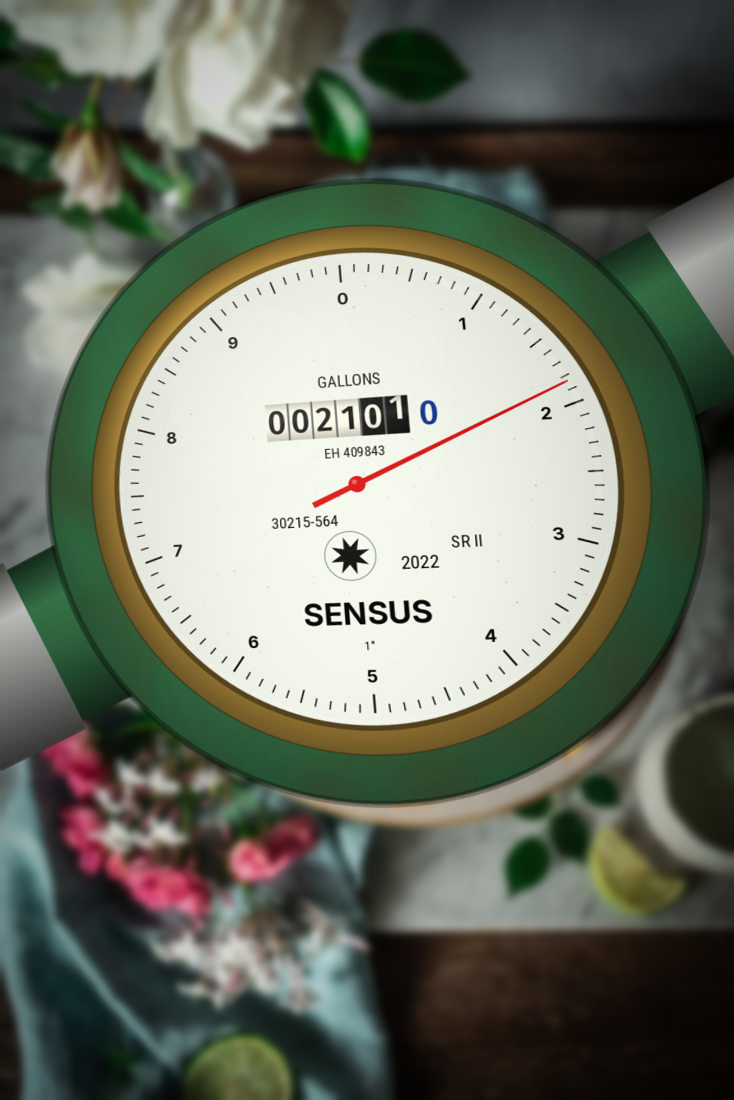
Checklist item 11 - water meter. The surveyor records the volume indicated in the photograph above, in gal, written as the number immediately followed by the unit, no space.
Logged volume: 21011.8gal
